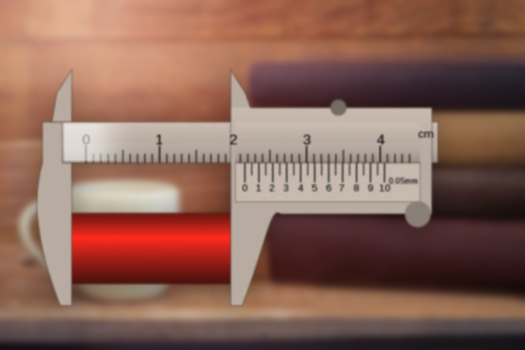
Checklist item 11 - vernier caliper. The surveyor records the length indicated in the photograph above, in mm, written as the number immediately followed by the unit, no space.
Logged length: 21.6mm
